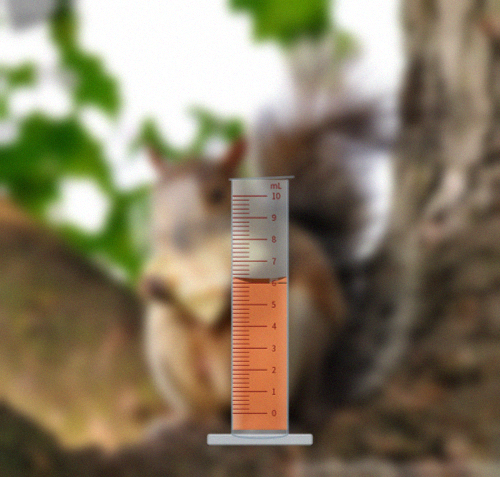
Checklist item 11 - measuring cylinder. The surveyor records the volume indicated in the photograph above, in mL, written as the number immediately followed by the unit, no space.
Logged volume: 6mL
